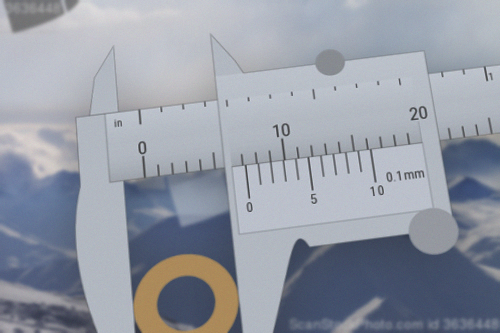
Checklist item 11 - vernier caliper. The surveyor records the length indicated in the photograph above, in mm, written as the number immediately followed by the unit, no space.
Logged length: 7.2mm
